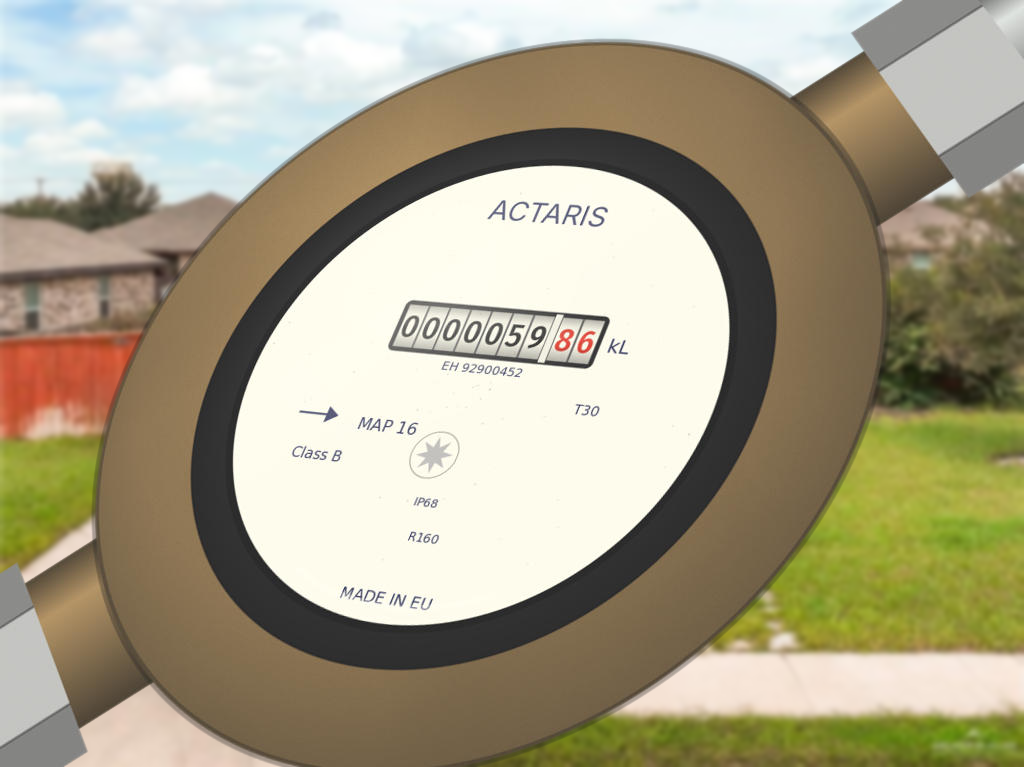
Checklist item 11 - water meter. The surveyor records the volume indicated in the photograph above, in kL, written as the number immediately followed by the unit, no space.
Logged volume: 59.86kL
